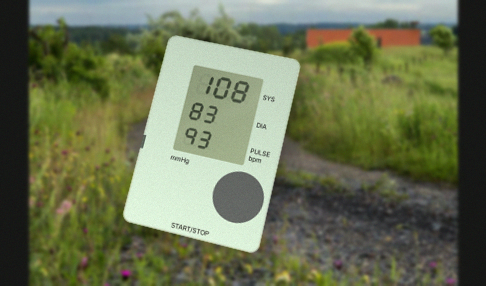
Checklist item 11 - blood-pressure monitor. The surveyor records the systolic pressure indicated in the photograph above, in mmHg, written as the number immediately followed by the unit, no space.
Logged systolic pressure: 108mmHg
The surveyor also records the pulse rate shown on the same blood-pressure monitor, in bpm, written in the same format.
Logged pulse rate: 93bpm
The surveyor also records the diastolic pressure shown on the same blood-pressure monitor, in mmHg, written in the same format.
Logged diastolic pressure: 83mmHg
